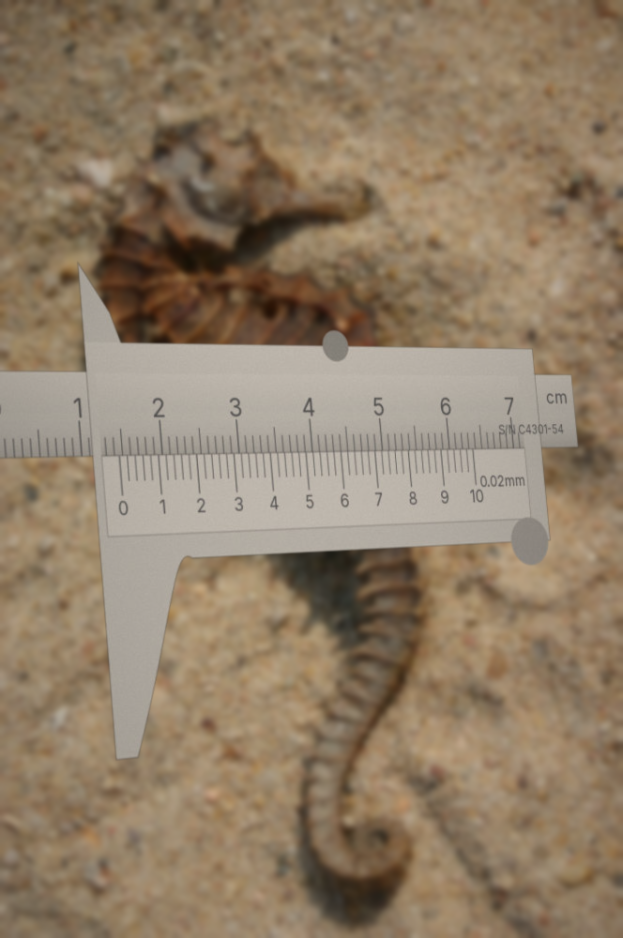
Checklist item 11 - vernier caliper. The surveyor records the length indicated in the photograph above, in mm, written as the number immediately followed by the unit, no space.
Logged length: 14.6mm
